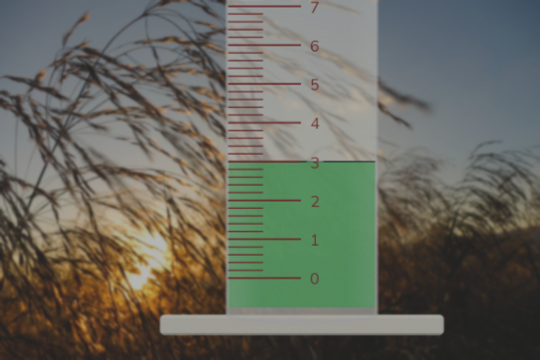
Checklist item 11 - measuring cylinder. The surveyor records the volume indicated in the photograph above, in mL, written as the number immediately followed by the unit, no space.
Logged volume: 3mL
